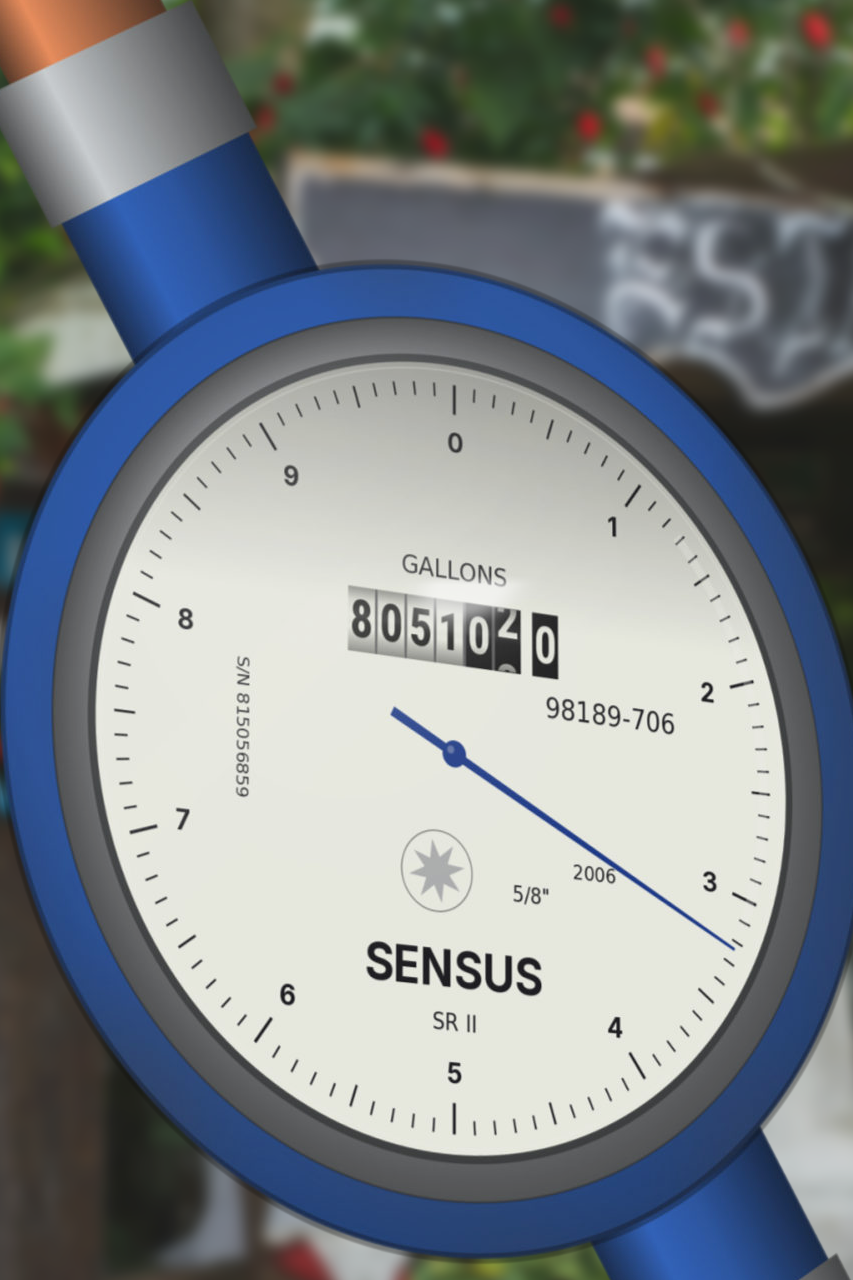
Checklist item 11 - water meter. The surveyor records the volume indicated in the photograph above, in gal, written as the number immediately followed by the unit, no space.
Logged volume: 8051023.2gal
